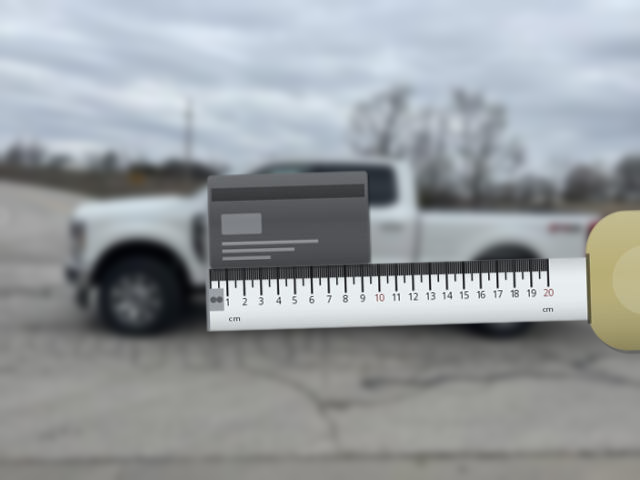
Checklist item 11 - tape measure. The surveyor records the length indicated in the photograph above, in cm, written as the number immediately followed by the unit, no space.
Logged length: 9.5cm
